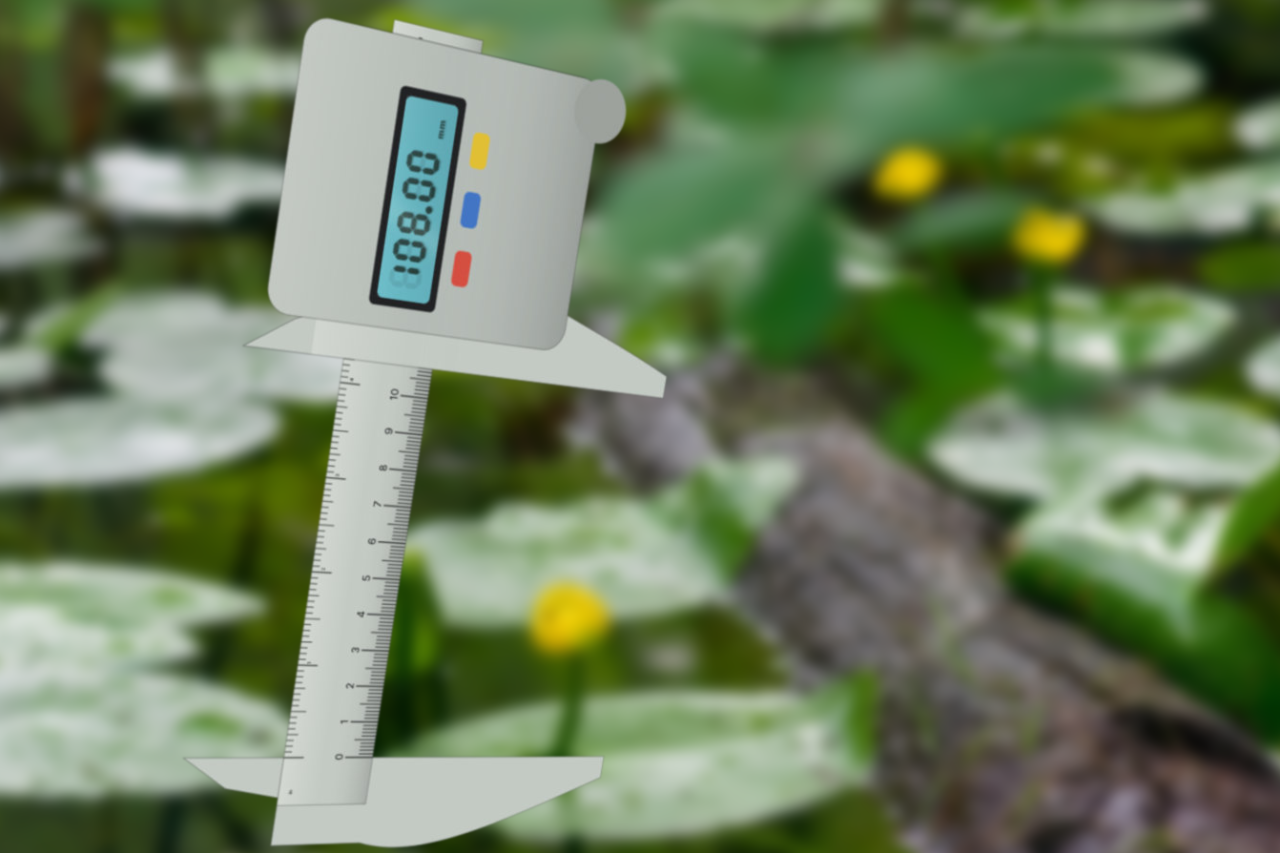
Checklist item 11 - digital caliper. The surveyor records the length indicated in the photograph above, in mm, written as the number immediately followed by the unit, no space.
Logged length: 108.00mm
